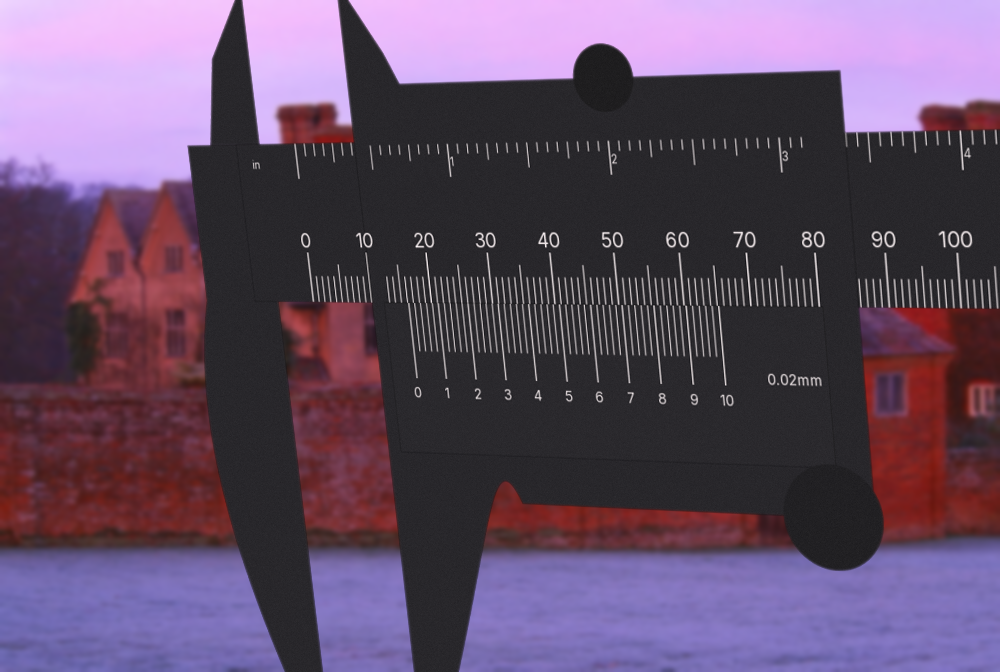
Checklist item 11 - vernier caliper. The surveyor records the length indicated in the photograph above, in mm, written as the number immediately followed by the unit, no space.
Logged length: 16.2mm
